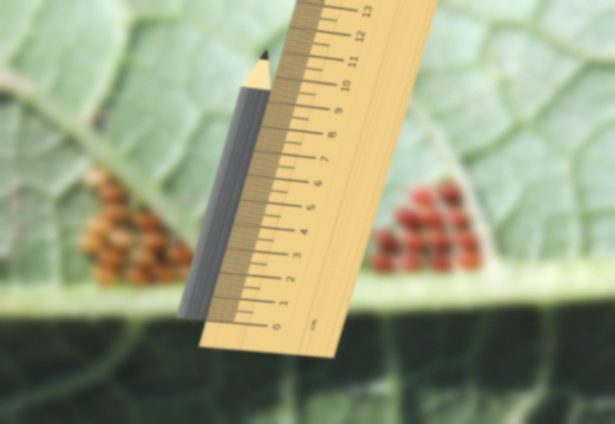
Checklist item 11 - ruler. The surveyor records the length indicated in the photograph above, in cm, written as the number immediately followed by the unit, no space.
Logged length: 11cm
